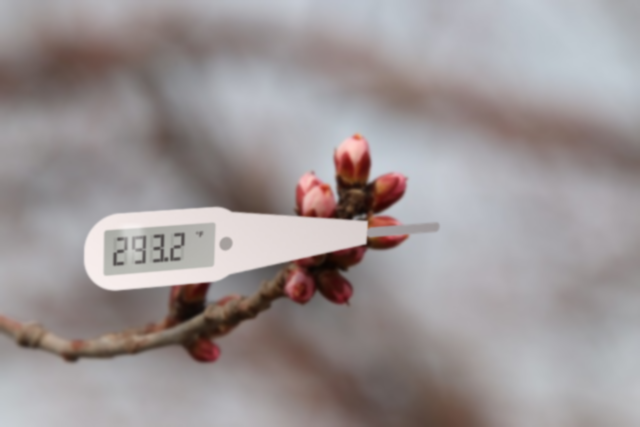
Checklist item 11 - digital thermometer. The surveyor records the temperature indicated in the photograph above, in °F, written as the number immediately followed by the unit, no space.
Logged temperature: 293.2°F
